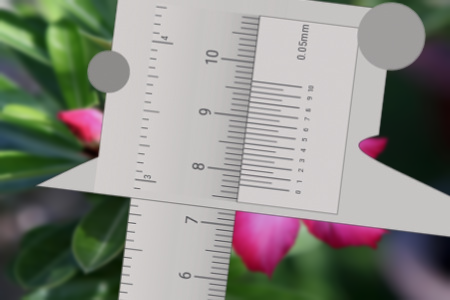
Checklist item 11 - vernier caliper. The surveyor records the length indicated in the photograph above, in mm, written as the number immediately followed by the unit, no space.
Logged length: 77.6mm
